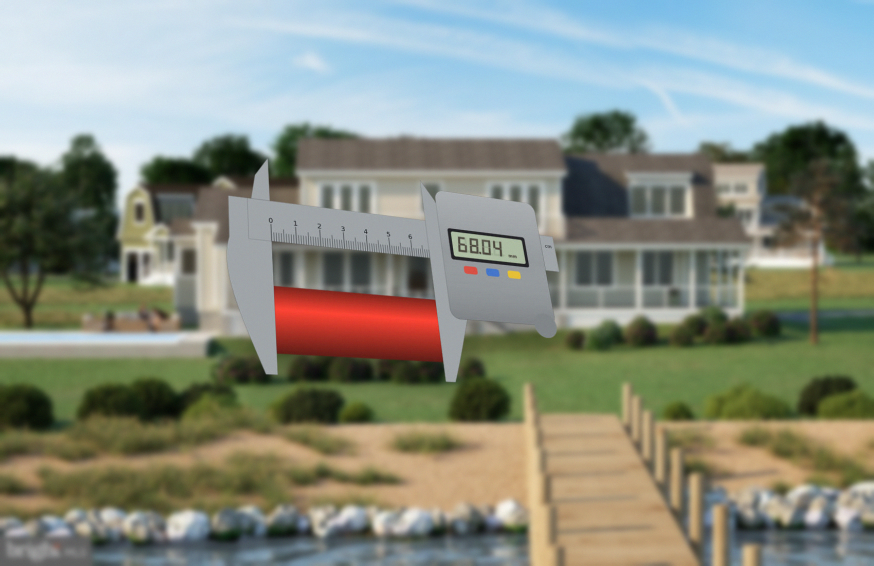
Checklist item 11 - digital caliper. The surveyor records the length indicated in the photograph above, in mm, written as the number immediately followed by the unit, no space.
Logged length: 68.04mm
